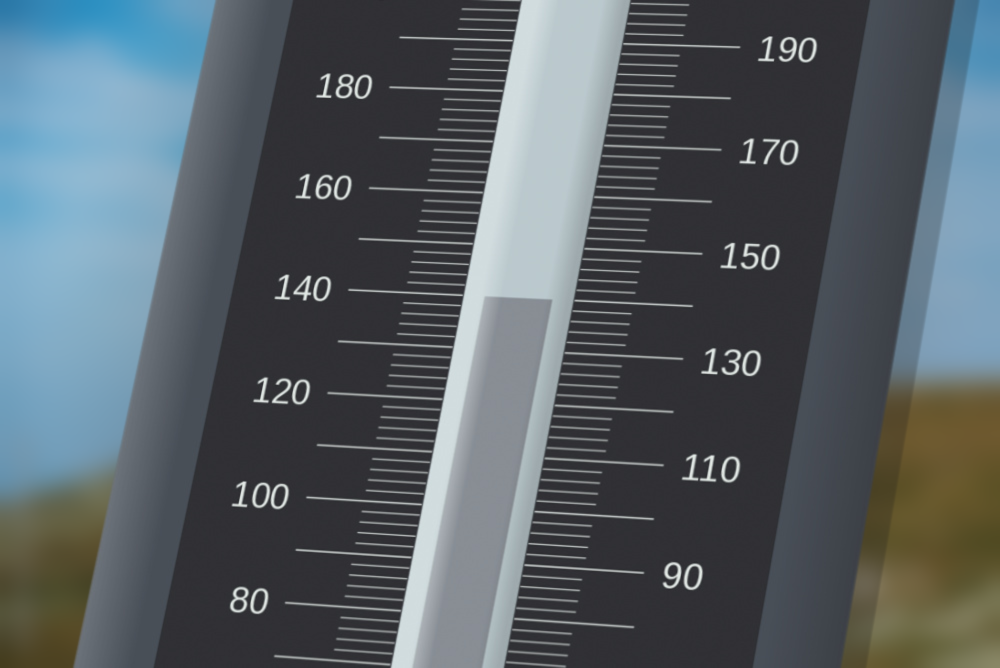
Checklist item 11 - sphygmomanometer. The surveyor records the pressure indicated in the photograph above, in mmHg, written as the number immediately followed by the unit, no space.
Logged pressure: 140mmHg
